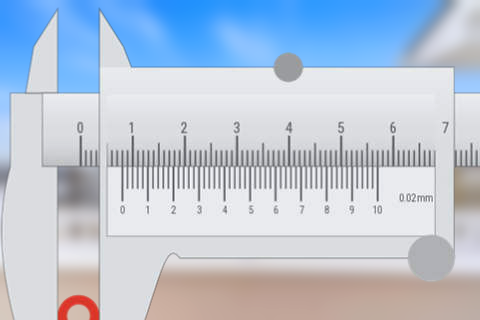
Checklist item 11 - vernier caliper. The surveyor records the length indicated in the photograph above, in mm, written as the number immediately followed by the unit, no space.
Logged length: 8.0mm
